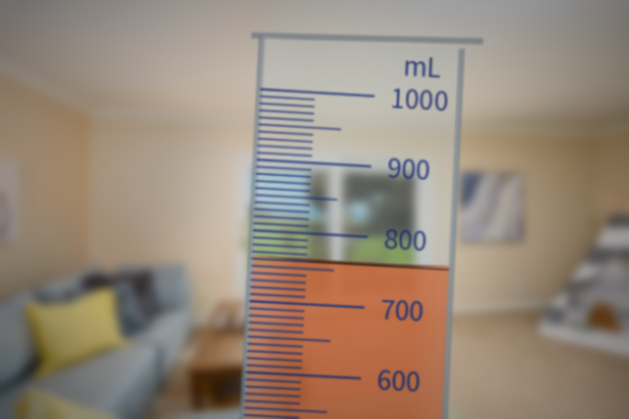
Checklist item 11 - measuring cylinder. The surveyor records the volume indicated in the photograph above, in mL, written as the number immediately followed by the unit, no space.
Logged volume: 760mL
